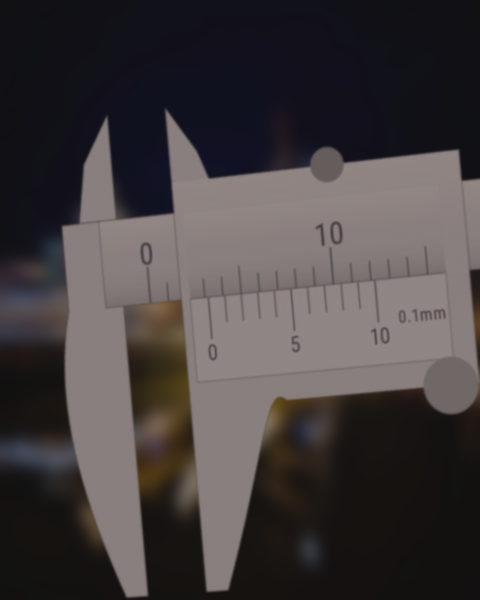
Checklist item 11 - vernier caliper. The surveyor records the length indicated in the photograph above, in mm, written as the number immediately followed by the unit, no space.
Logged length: 3.2mm
